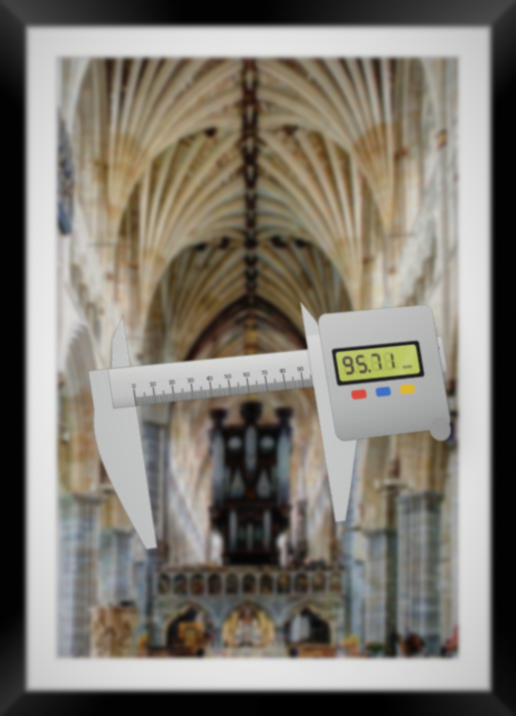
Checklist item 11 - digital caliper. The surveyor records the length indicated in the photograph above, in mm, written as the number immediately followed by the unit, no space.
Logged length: 95.71mm
